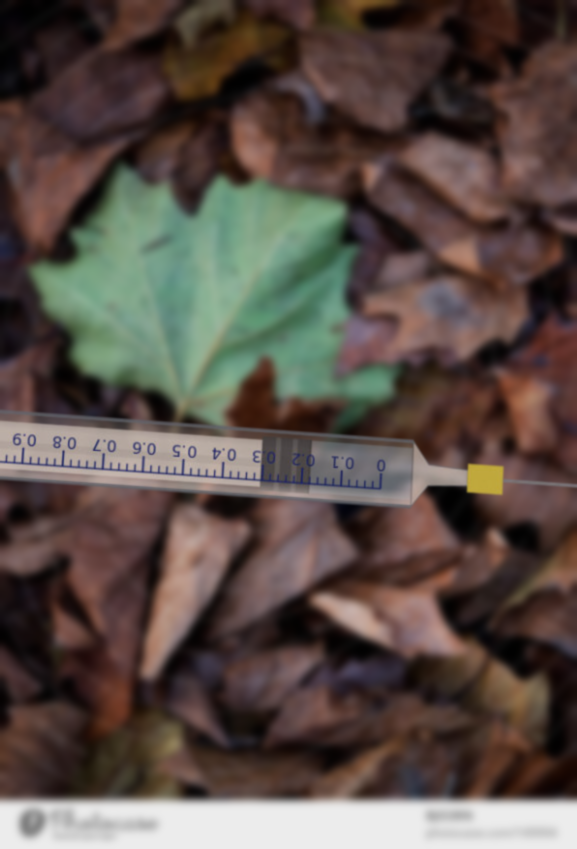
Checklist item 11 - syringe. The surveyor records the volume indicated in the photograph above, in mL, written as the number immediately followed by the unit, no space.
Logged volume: 0.18mL
